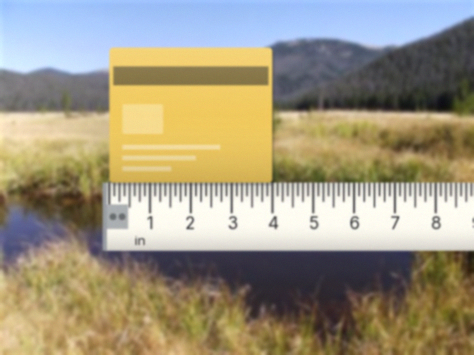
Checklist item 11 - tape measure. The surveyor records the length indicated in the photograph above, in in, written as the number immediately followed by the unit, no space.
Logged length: 4in
